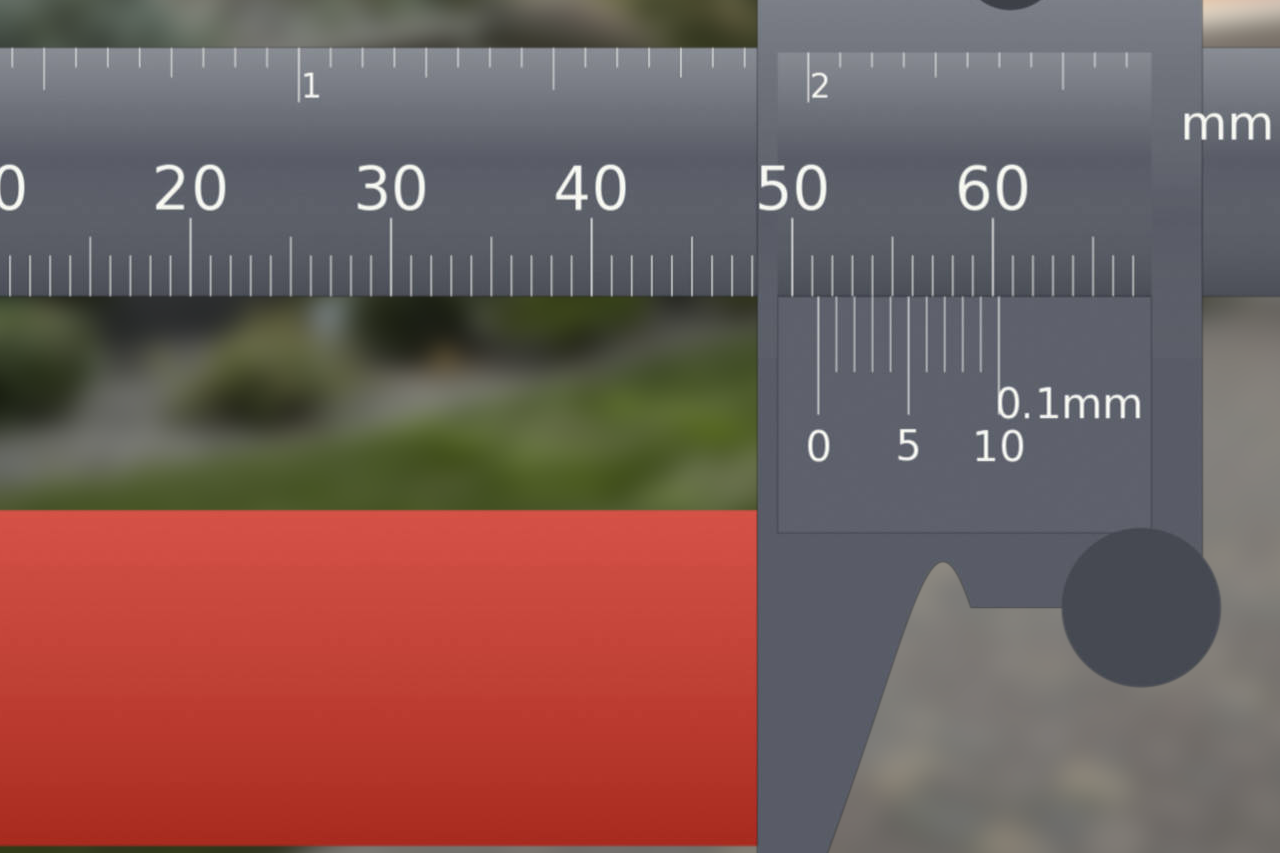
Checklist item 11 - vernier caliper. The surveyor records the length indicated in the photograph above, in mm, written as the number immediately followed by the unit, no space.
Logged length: 51.3mm
